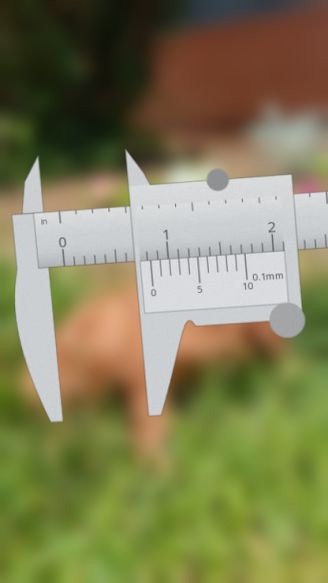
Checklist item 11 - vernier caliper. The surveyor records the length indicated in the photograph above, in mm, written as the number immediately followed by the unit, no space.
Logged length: 8.3mm
